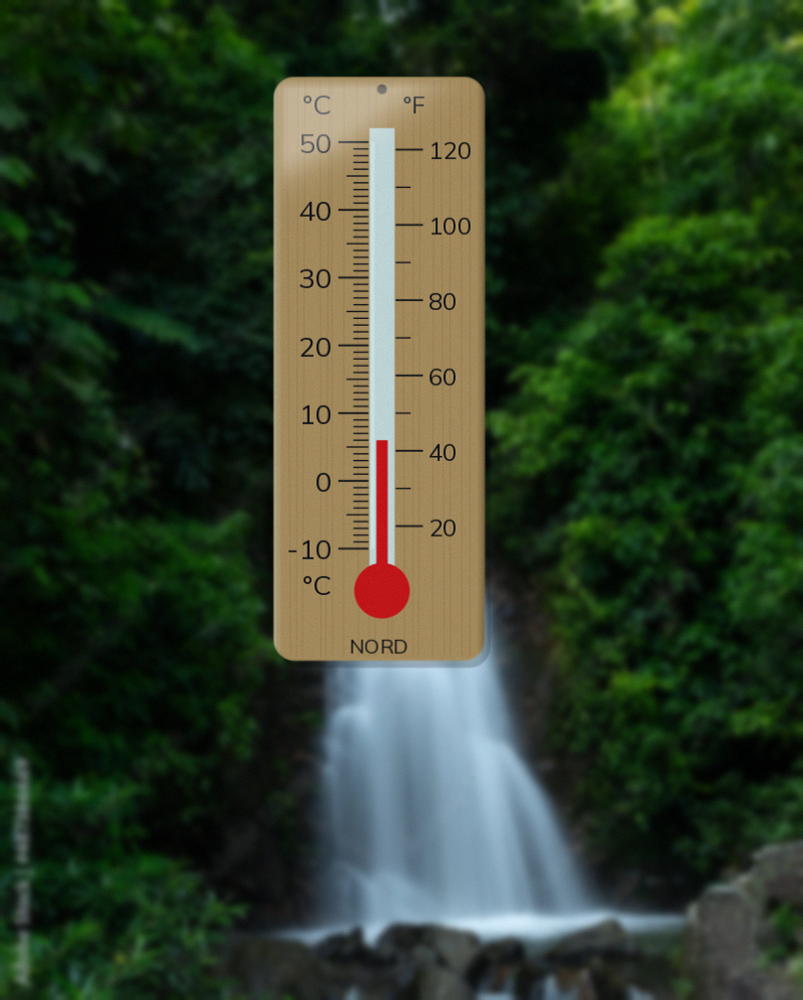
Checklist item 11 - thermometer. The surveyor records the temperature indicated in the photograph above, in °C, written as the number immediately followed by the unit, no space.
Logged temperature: 6°C
